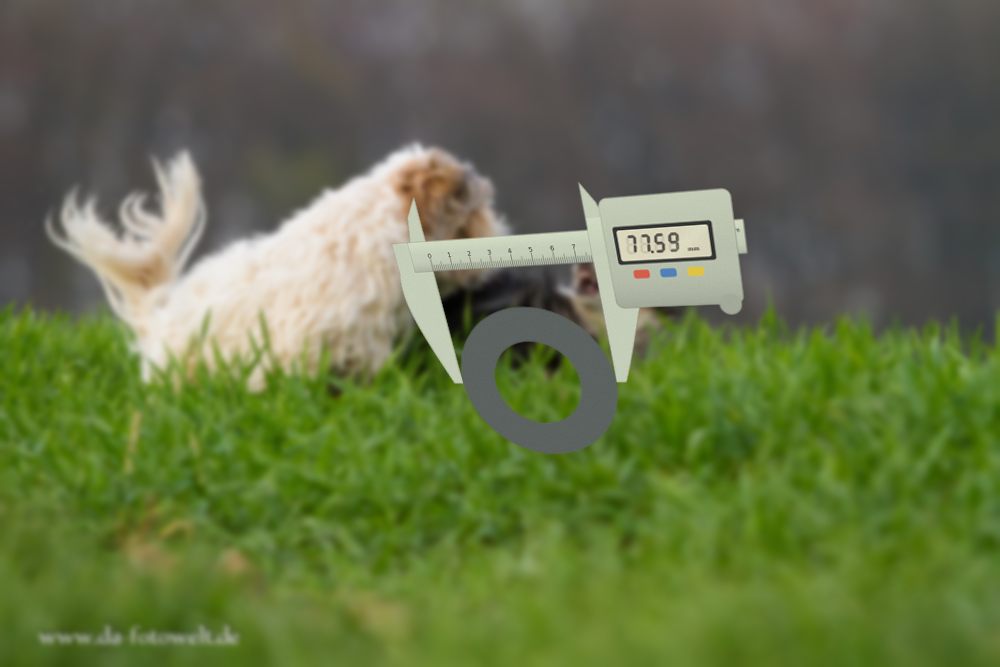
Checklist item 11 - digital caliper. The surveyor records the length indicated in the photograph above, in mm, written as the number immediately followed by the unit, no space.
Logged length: 77.59mm
